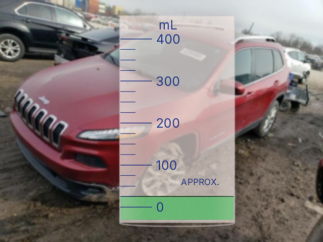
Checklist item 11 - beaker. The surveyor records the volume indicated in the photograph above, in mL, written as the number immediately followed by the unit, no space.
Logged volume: 25mL
